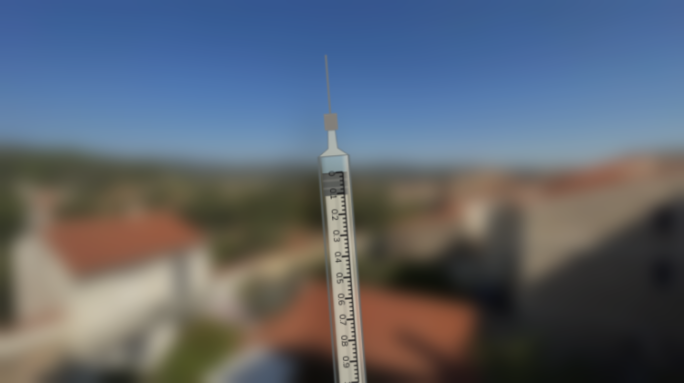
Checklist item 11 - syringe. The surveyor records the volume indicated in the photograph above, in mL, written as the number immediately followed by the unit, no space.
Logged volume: 0mL
